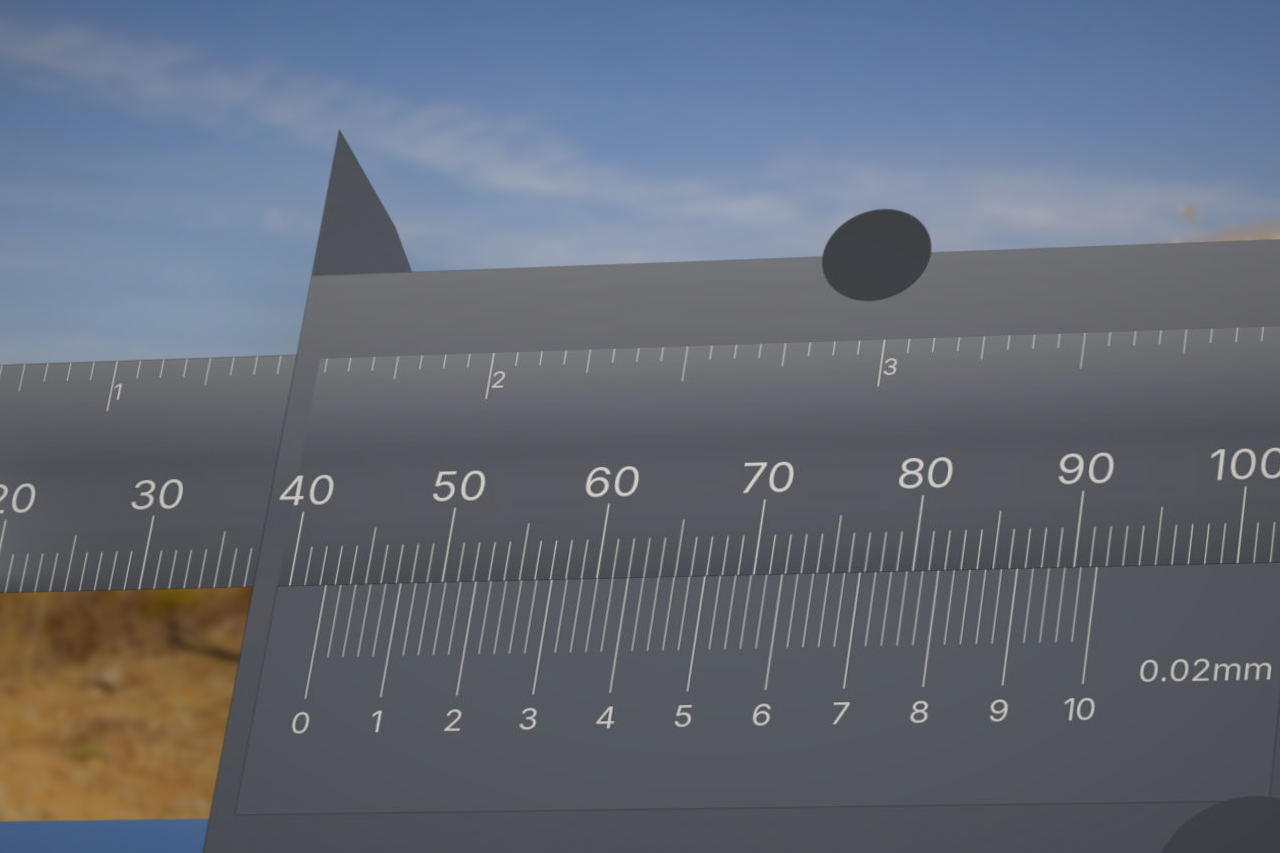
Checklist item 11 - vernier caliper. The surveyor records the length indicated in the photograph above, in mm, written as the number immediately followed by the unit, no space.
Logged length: 42.4mm
